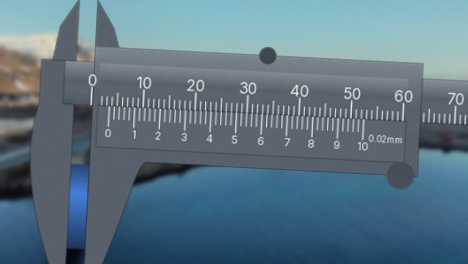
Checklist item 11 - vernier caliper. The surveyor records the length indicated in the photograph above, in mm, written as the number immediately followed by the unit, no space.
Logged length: 3.5mm
